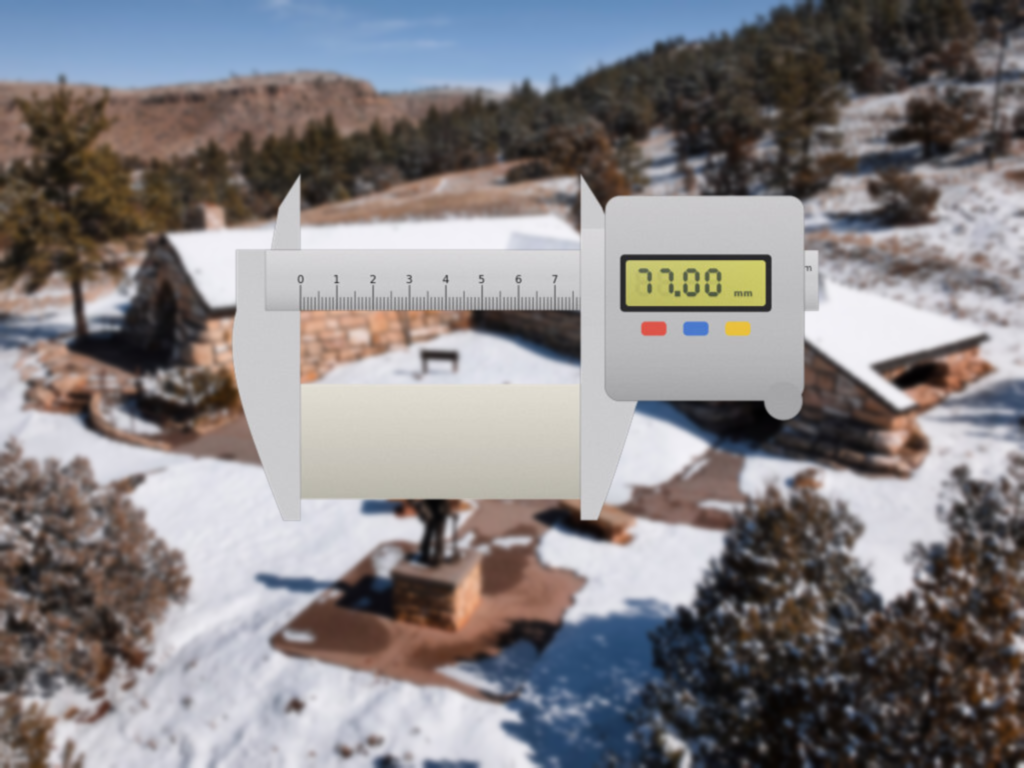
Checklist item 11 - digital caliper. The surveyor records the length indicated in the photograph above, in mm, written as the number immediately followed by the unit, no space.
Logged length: 77.00mm
